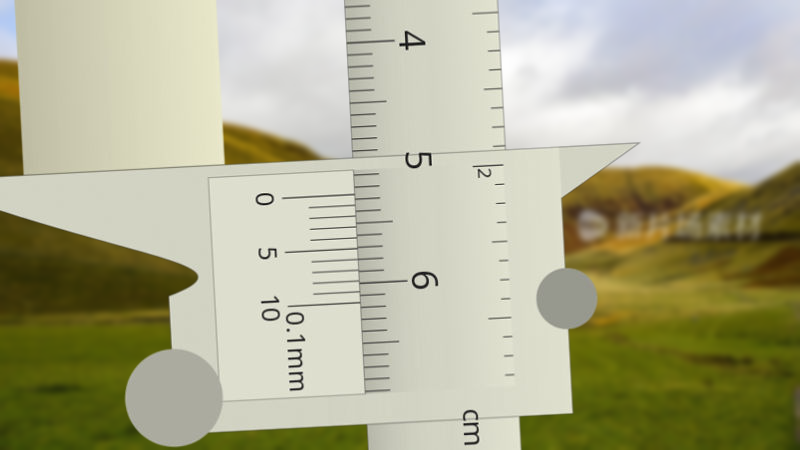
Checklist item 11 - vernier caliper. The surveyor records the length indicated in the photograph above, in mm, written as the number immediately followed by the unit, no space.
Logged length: 52.6mm
